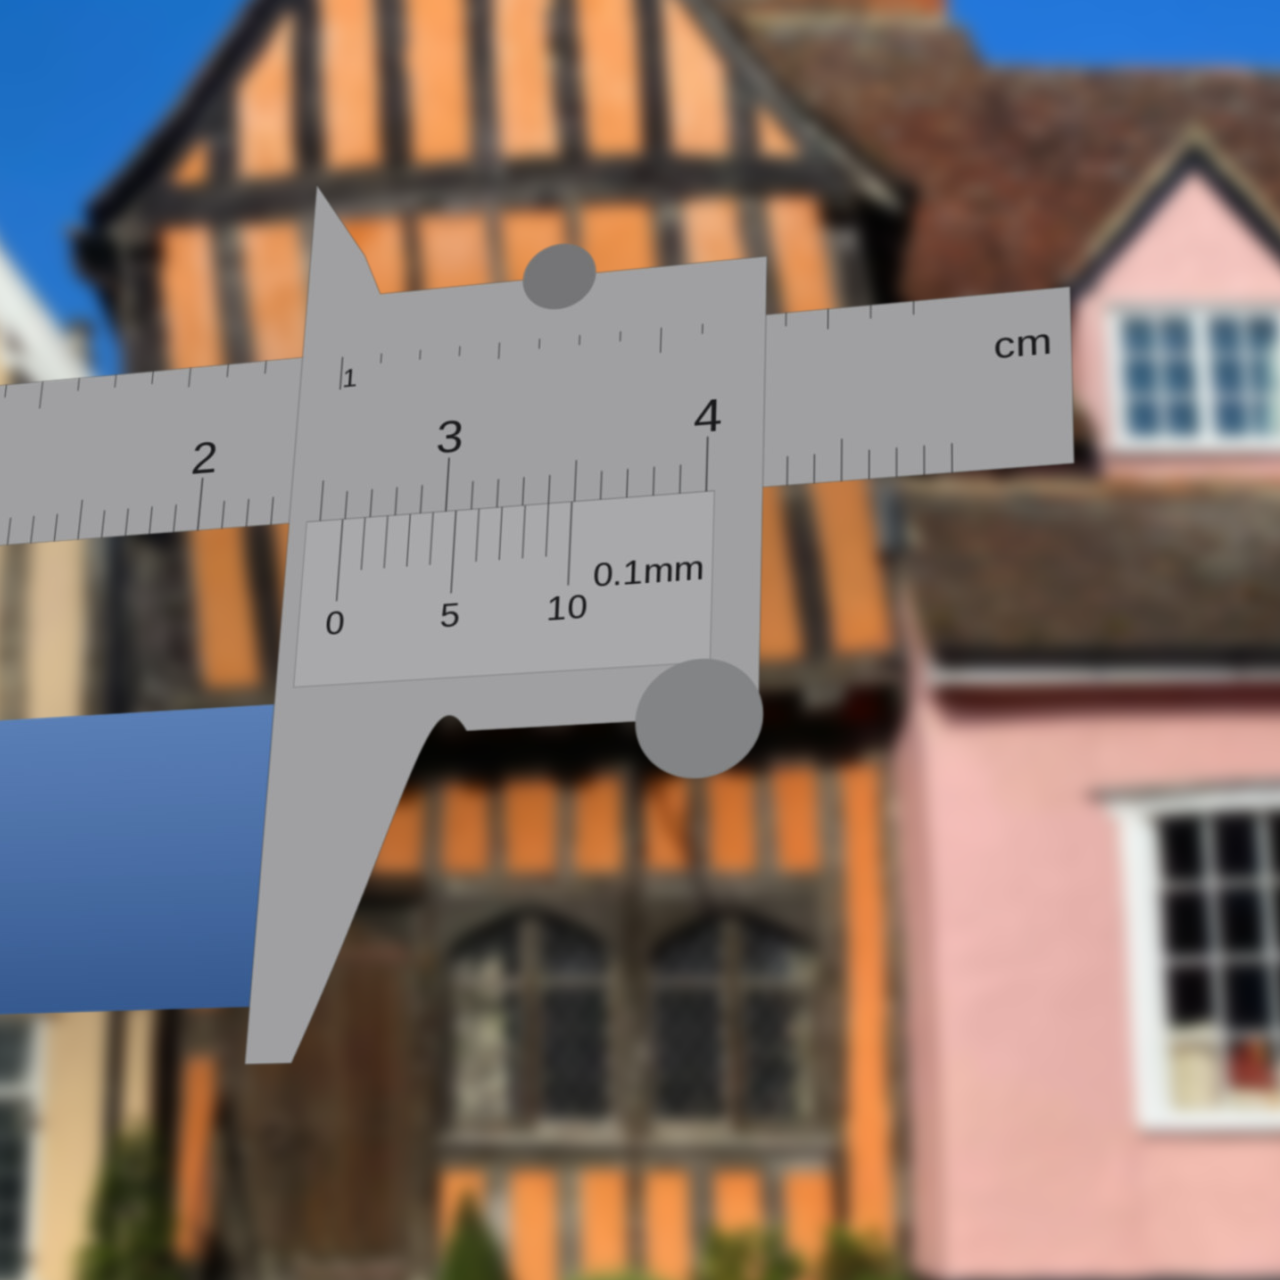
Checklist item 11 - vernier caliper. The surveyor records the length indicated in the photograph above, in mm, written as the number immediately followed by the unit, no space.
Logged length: 25.9mm
